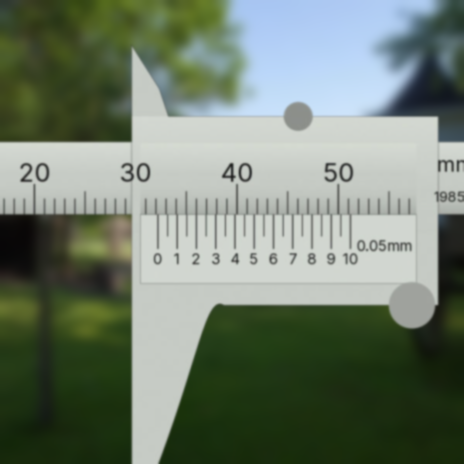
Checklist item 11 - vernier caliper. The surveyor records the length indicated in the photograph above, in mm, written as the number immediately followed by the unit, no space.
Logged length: 32.2mm
